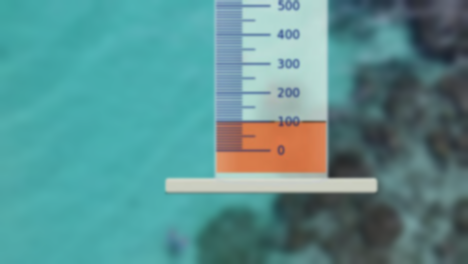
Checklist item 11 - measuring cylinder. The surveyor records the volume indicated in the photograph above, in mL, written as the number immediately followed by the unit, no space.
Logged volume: 100mL
